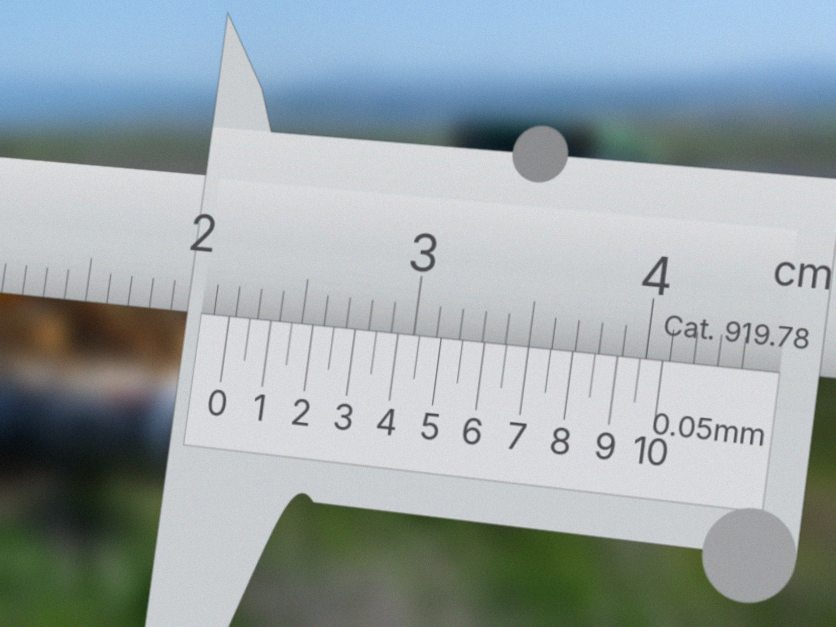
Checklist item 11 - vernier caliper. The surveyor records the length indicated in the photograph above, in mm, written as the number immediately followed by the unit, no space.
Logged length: 21.7mm
